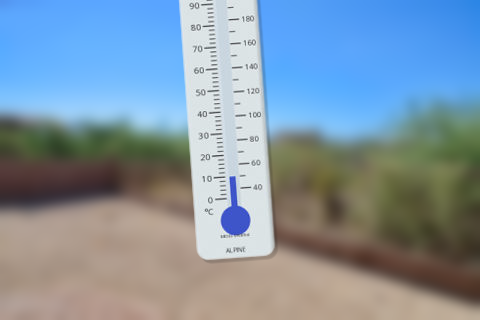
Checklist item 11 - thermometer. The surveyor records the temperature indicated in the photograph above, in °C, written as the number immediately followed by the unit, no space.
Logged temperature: 10°C
